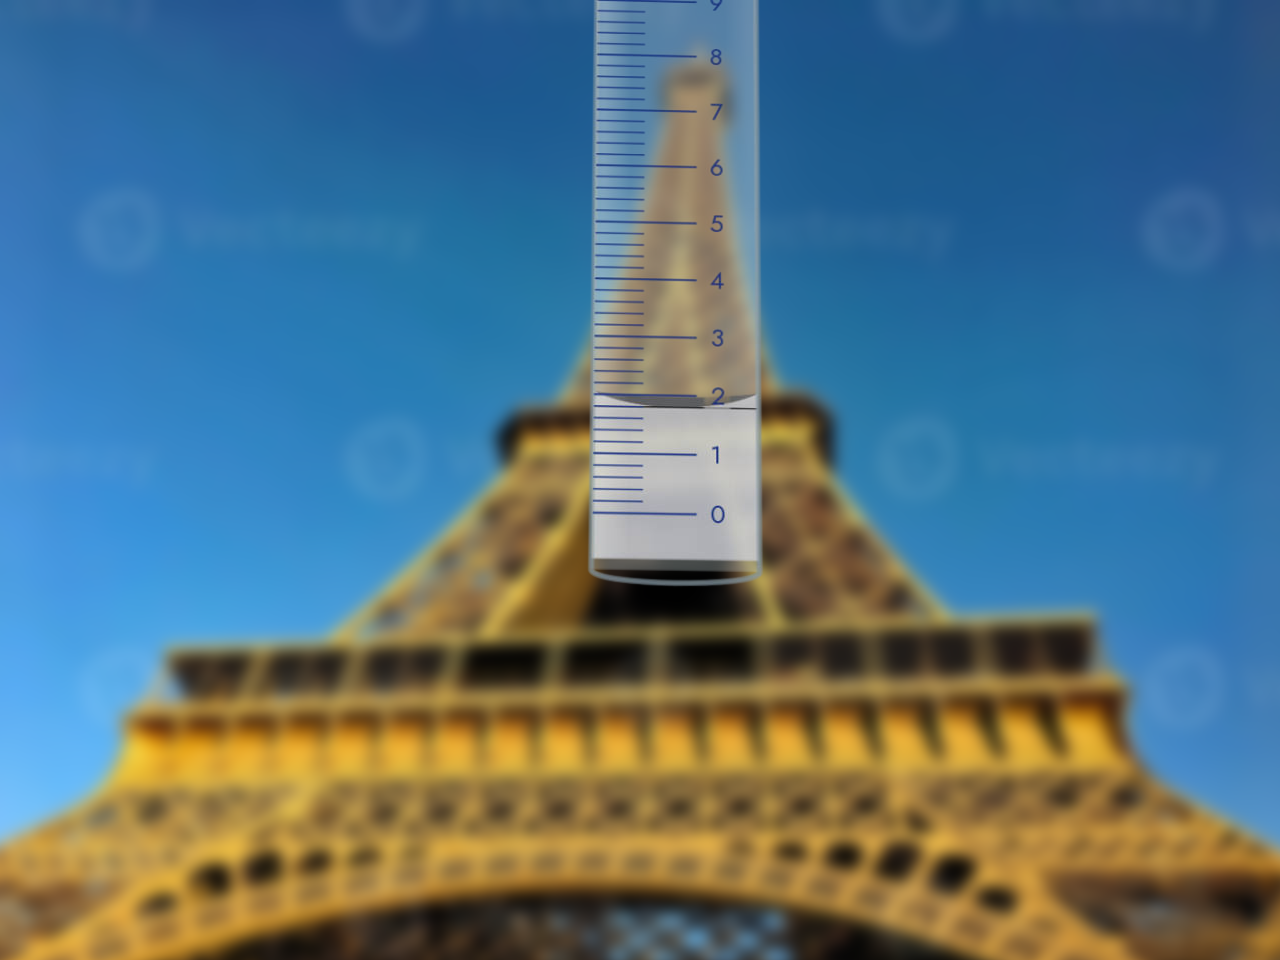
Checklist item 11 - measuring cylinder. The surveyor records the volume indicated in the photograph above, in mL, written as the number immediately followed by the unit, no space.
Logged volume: 1.8mL
